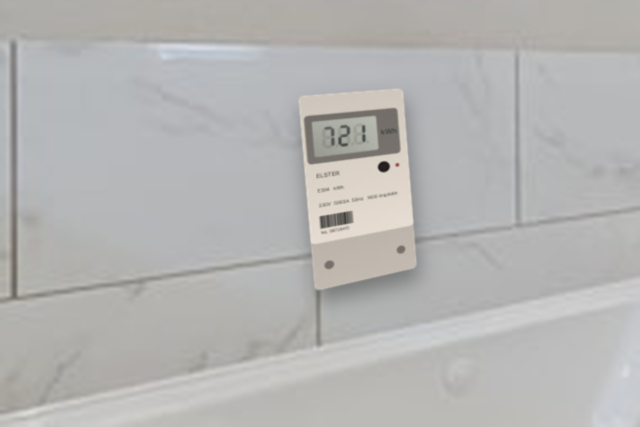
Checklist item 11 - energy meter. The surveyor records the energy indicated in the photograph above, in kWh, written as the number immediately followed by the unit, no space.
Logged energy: 721kWh
